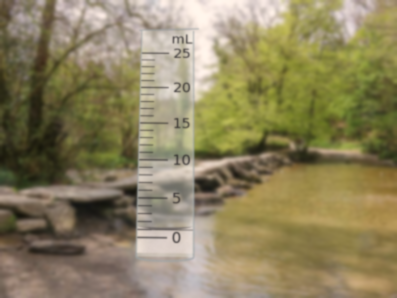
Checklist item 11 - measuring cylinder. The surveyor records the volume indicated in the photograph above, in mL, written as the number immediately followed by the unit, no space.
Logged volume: 1mL
